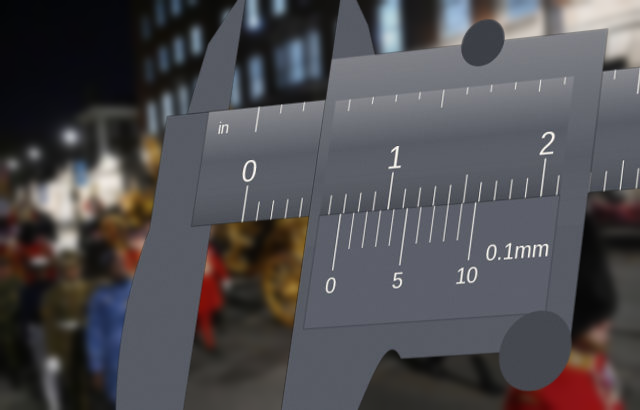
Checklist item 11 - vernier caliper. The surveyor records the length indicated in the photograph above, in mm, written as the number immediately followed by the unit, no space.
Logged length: 6.8mm
